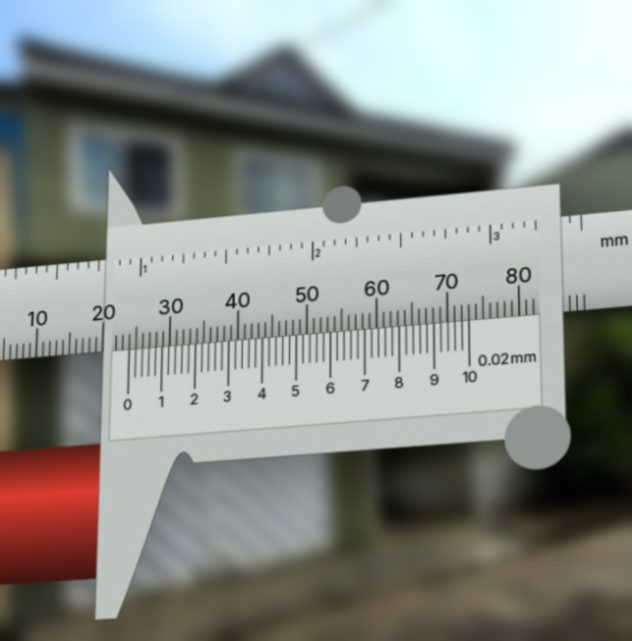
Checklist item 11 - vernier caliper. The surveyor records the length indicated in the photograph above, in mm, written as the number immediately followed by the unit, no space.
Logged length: 24.0mm
